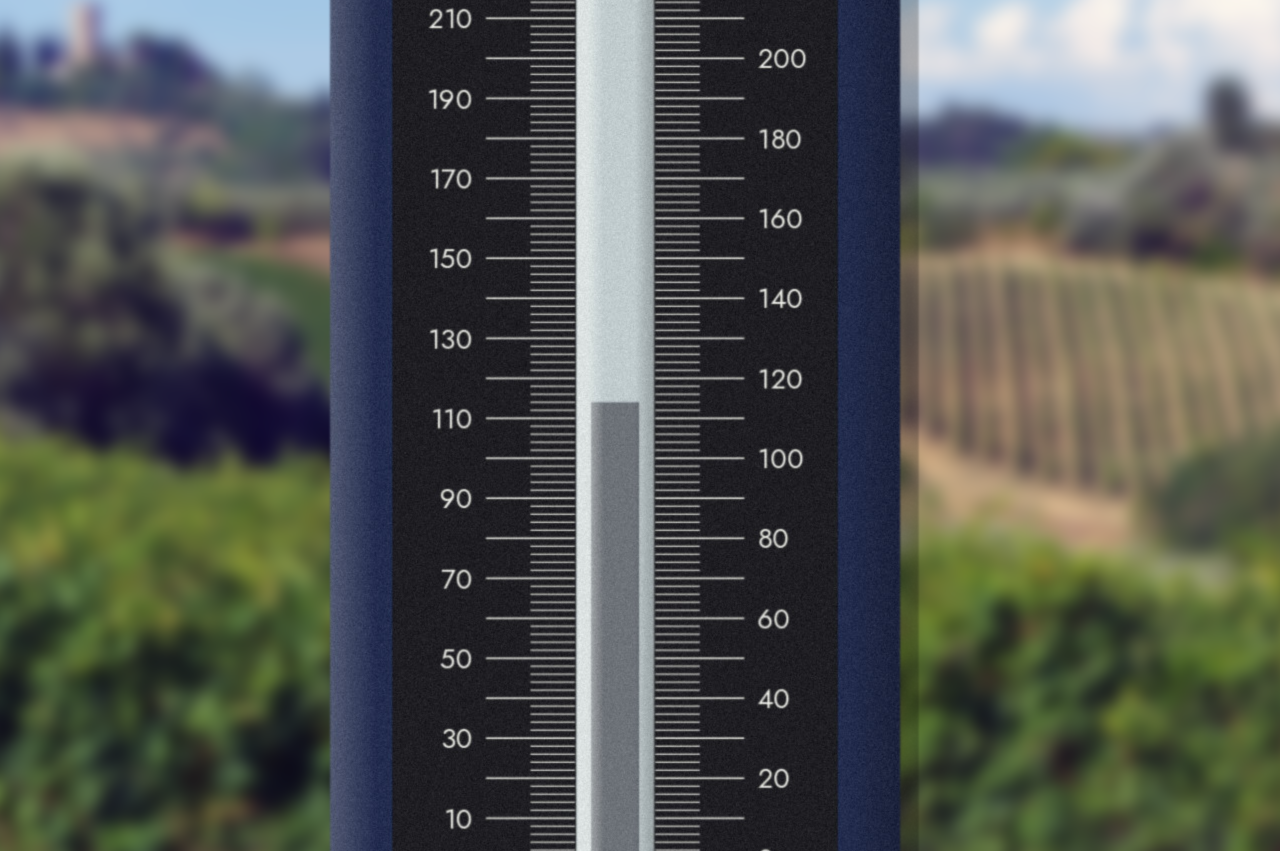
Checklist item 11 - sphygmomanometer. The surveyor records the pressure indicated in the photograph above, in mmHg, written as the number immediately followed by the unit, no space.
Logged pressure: 114mmHg
